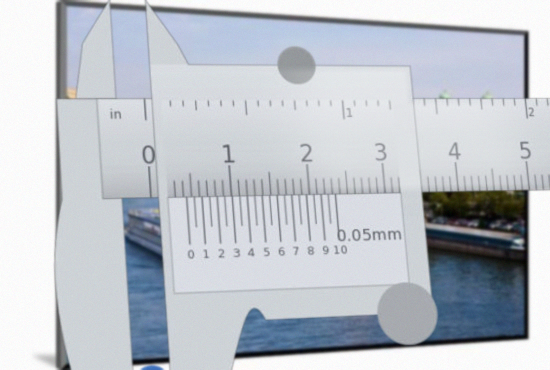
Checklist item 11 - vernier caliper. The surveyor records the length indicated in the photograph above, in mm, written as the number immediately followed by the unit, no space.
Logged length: 4.4mm
